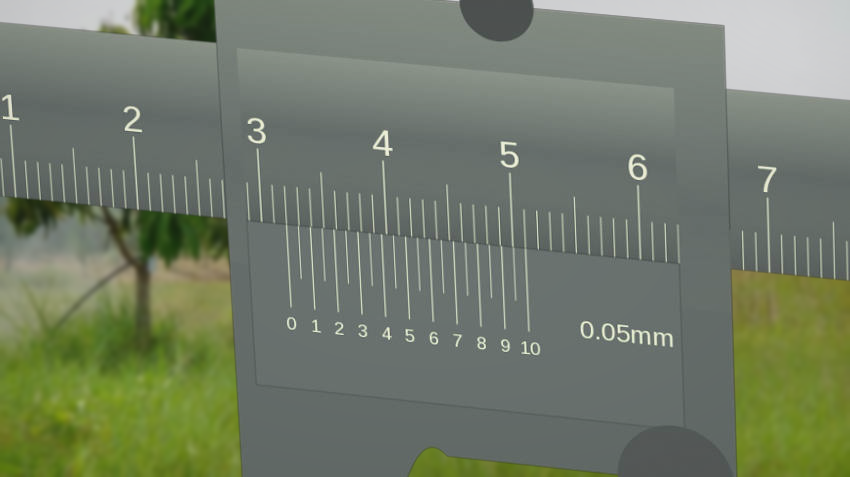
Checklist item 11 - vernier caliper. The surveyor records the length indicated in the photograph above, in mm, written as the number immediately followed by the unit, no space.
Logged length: 32.0mm
